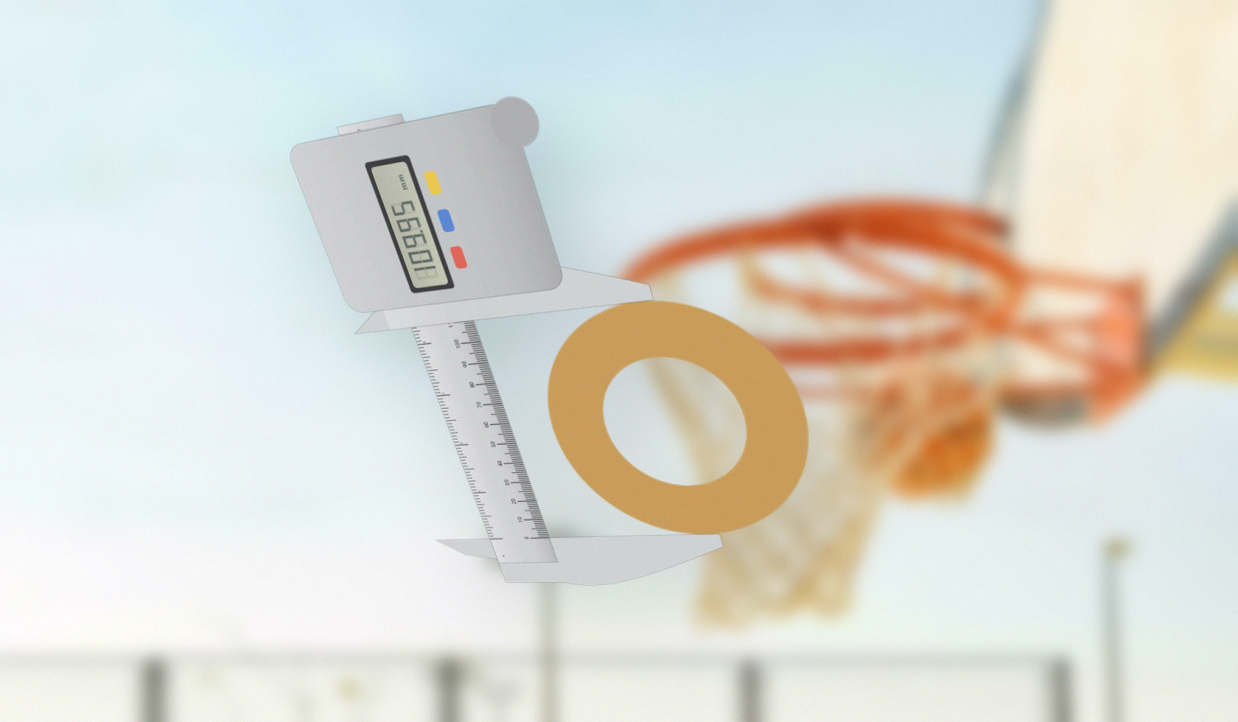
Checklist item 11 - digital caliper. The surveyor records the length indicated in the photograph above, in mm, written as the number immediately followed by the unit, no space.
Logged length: 109.95mm
